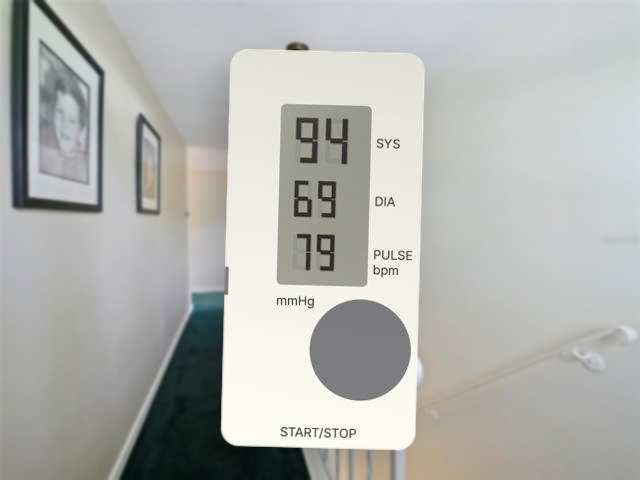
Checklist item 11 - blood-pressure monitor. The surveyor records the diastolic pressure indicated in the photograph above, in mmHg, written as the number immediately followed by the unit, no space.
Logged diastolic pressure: 69mmHg
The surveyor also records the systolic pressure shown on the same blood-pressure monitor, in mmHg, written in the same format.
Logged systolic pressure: 94mmHg
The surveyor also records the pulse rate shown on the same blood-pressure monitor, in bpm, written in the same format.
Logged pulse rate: 79bpm
